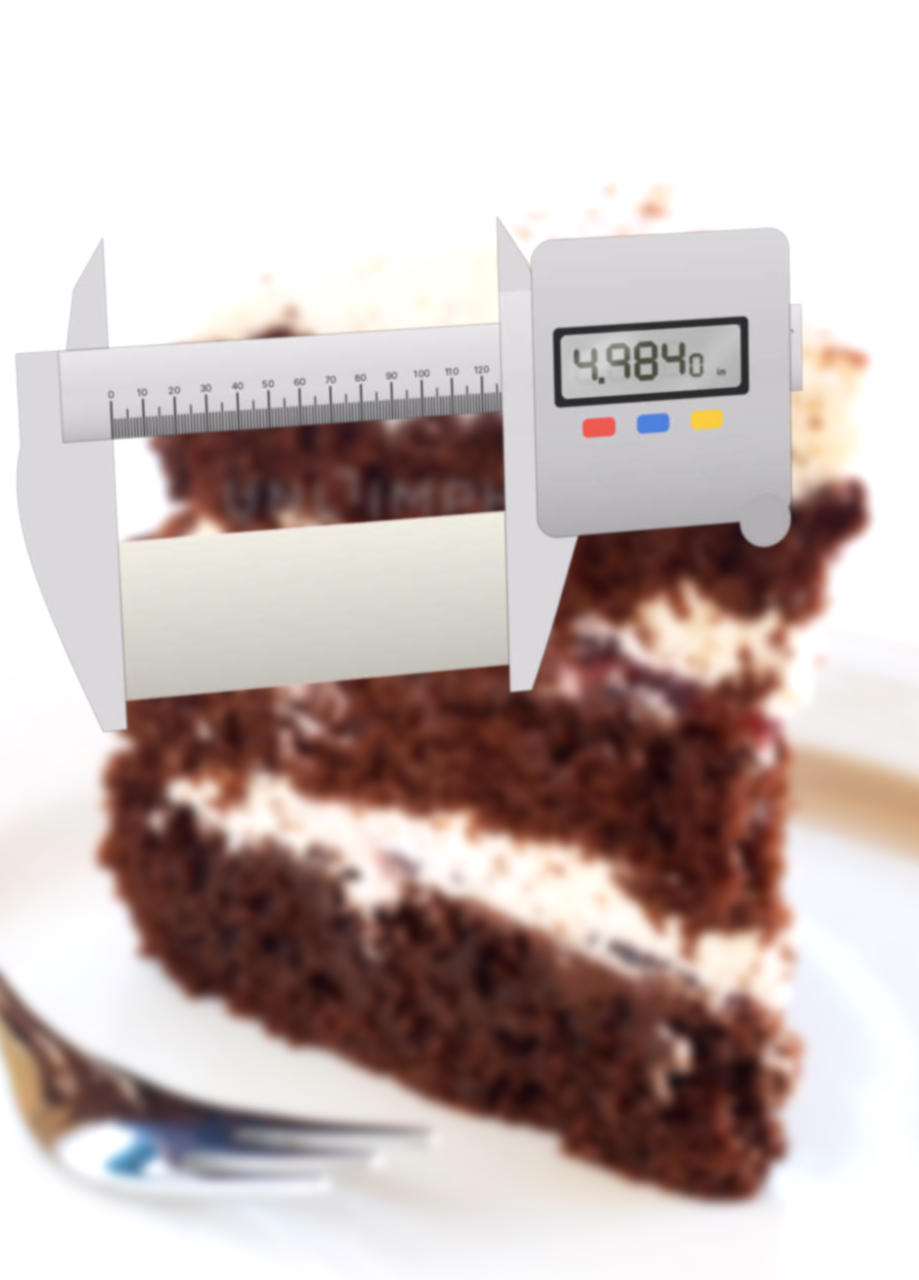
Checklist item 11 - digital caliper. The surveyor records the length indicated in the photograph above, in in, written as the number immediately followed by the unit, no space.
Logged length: 4.9840in
